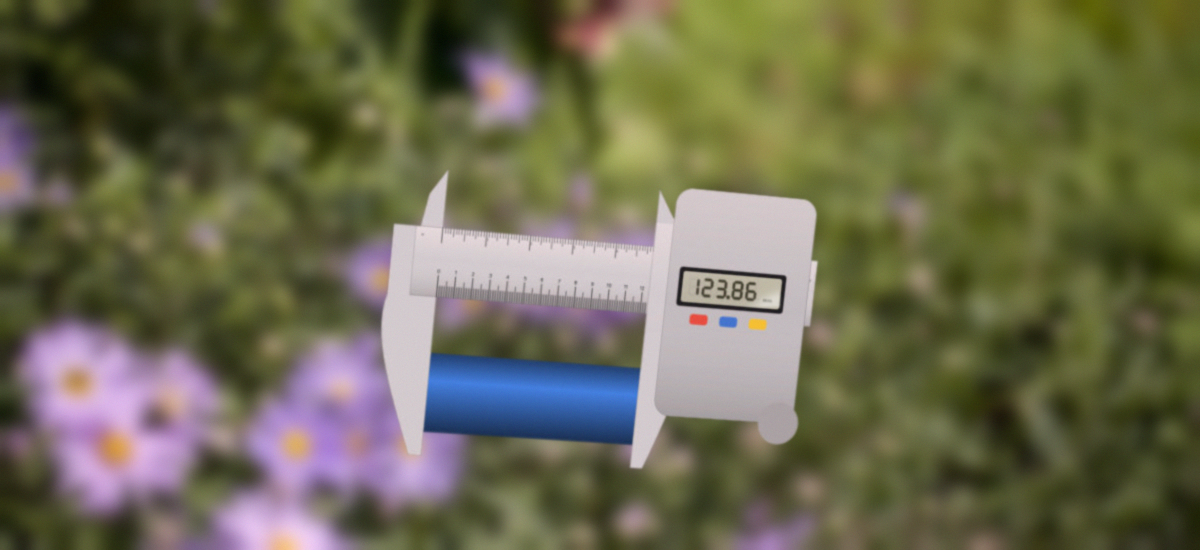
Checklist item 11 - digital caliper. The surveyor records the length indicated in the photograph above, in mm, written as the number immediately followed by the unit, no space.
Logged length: 123.86mm
